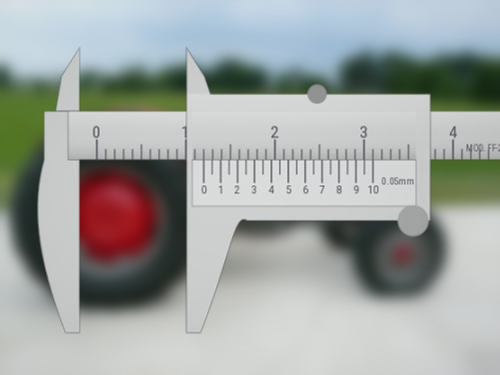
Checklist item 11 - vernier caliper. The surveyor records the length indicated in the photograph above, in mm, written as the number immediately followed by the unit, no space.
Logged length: 12.0mm
